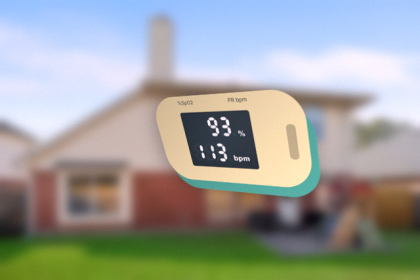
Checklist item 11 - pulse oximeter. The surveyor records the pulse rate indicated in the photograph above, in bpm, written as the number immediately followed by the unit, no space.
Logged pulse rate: 113bpm
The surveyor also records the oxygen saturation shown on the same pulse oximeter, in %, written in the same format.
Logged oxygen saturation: 93%
